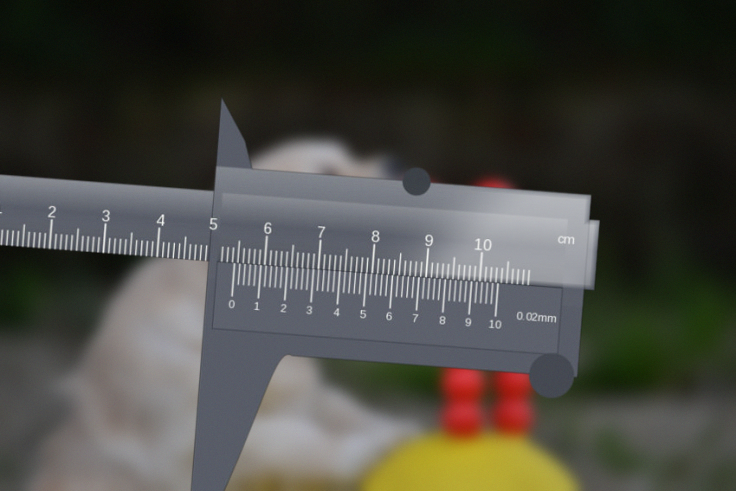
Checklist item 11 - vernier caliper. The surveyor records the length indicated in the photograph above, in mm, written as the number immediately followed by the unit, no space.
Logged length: 54.4mm
